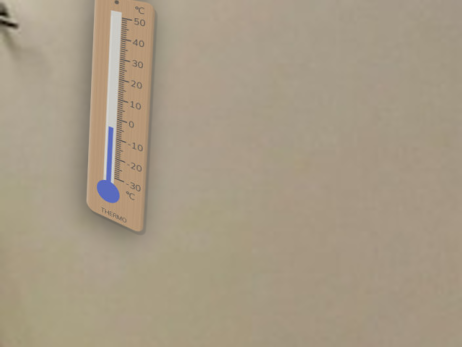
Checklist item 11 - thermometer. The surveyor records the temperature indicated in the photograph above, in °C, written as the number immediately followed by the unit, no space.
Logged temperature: -5°C
